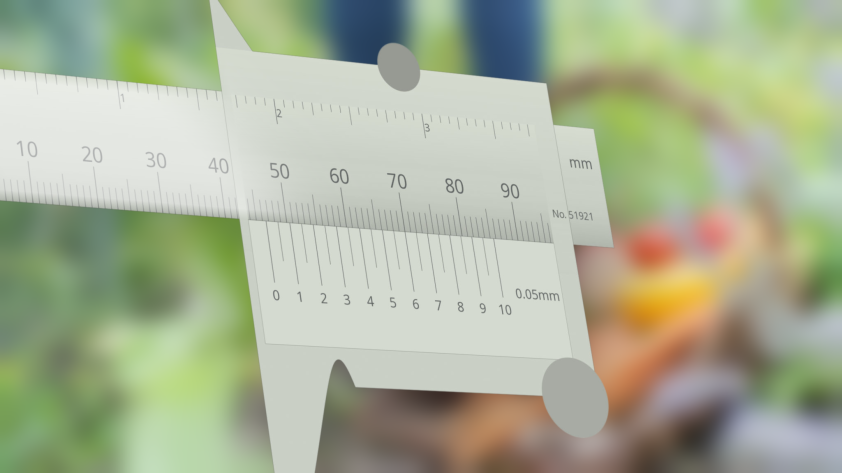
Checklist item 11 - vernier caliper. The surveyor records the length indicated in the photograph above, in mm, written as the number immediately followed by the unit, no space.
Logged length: 46.6mm
